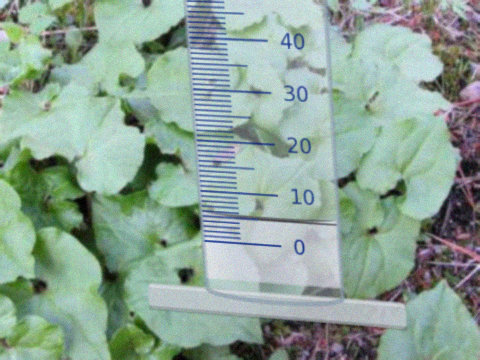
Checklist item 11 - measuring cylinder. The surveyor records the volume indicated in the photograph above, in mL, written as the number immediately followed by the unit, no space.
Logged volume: 5mL
